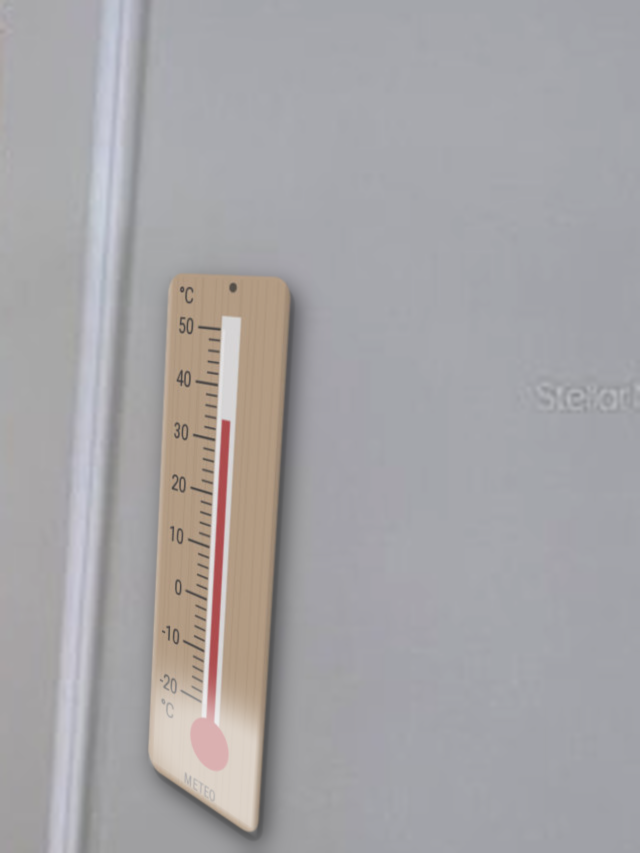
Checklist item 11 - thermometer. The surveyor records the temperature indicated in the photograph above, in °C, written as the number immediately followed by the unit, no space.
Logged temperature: 34°C
